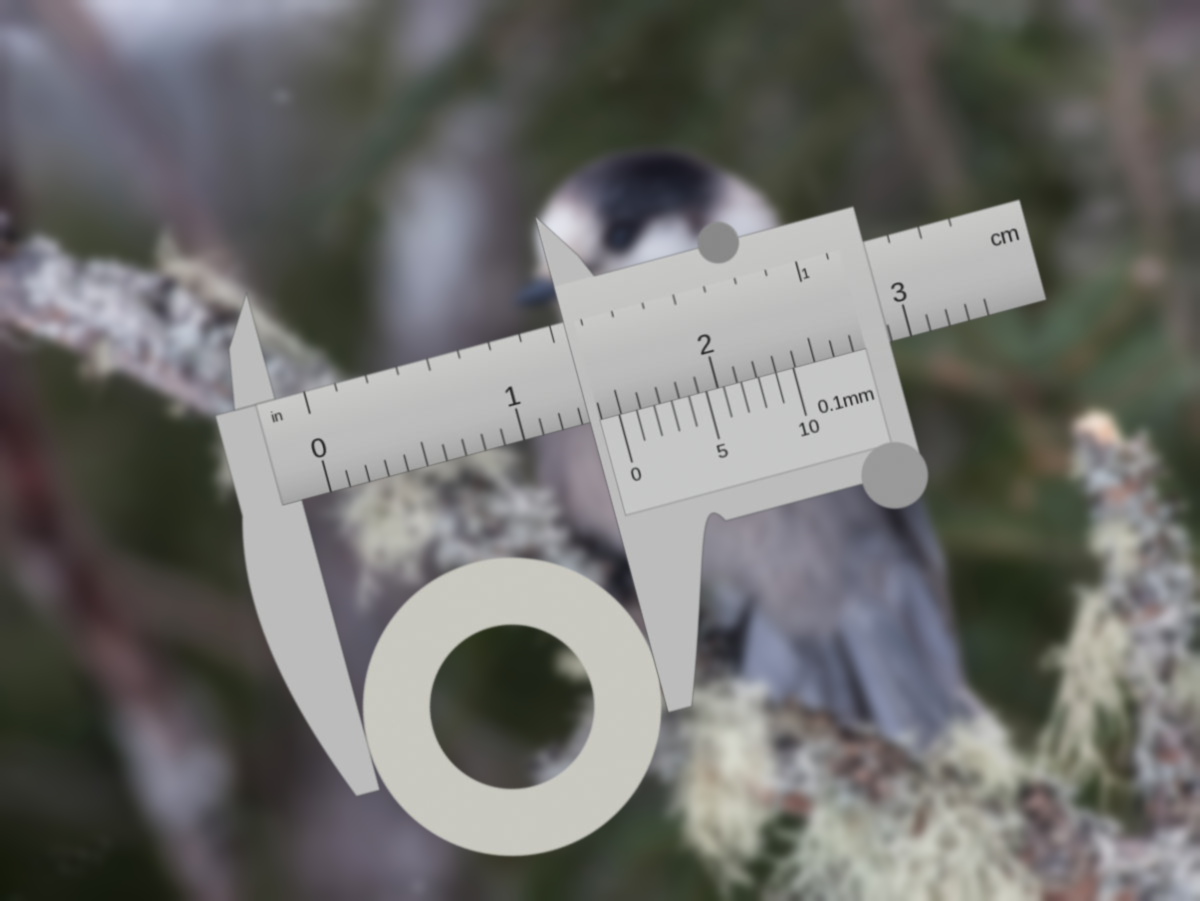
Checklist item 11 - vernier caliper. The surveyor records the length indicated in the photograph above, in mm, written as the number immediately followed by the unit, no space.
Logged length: 14.9mm
